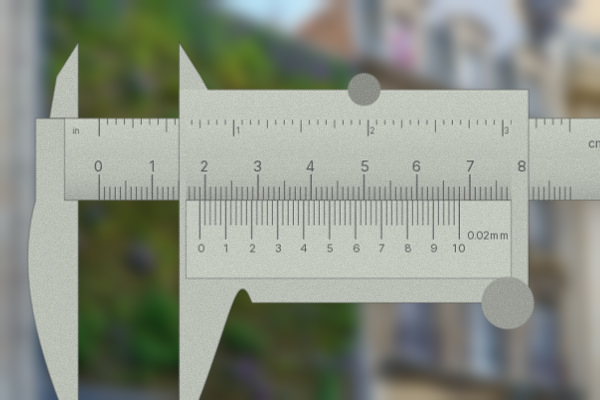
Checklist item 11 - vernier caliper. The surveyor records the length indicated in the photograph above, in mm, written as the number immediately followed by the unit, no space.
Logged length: 19.0mm
